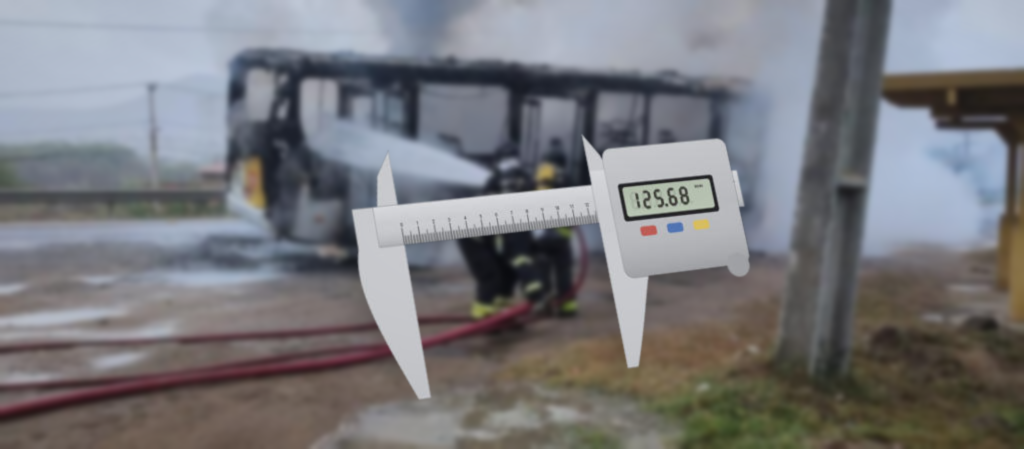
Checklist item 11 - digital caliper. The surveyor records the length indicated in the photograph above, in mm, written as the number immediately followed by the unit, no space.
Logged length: 125.68mm
